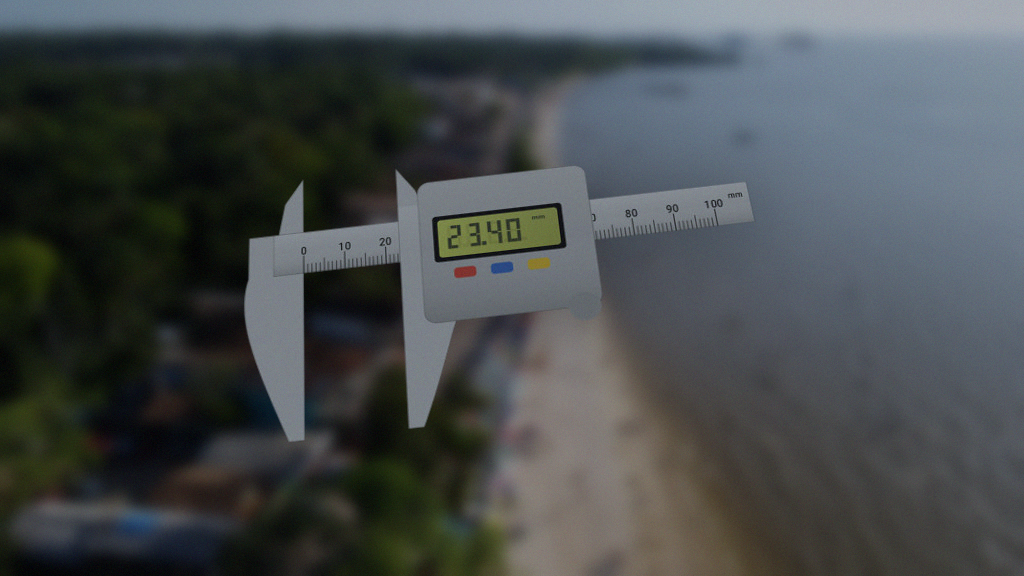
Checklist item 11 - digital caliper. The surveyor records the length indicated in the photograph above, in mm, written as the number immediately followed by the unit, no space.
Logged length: 23.40mm
